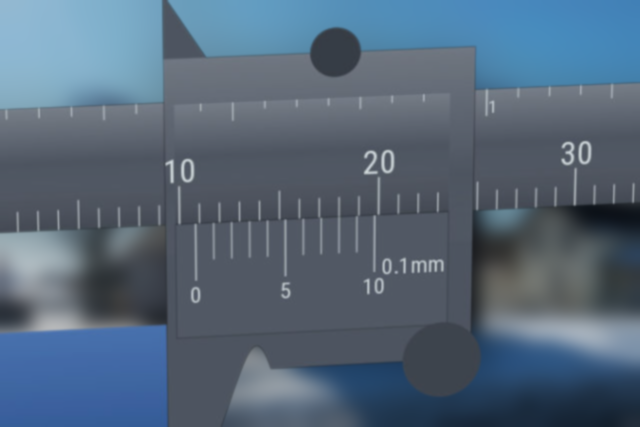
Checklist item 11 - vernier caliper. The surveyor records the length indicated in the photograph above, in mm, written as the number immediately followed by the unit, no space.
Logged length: 10.8mm
